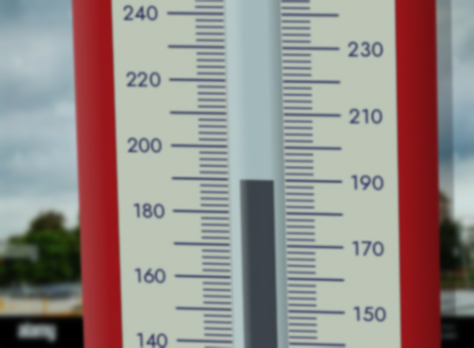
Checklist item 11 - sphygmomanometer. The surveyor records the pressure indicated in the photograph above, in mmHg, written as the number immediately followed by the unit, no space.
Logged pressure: 190mmHg
